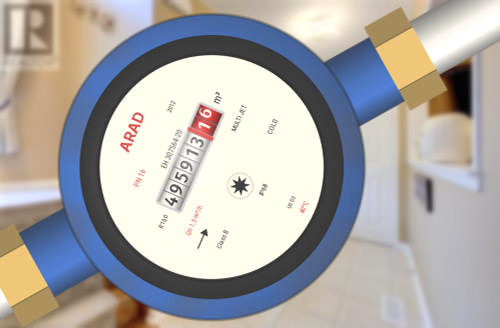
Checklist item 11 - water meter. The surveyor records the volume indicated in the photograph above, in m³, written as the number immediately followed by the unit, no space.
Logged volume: 495913.16m³
